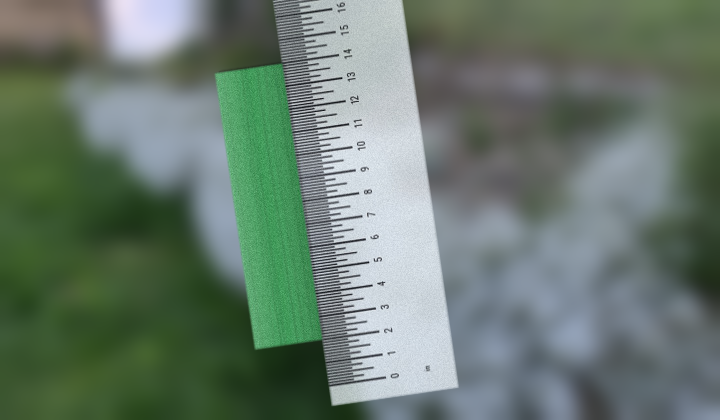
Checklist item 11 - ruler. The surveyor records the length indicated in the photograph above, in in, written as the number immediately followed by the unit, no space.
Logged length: 12in
